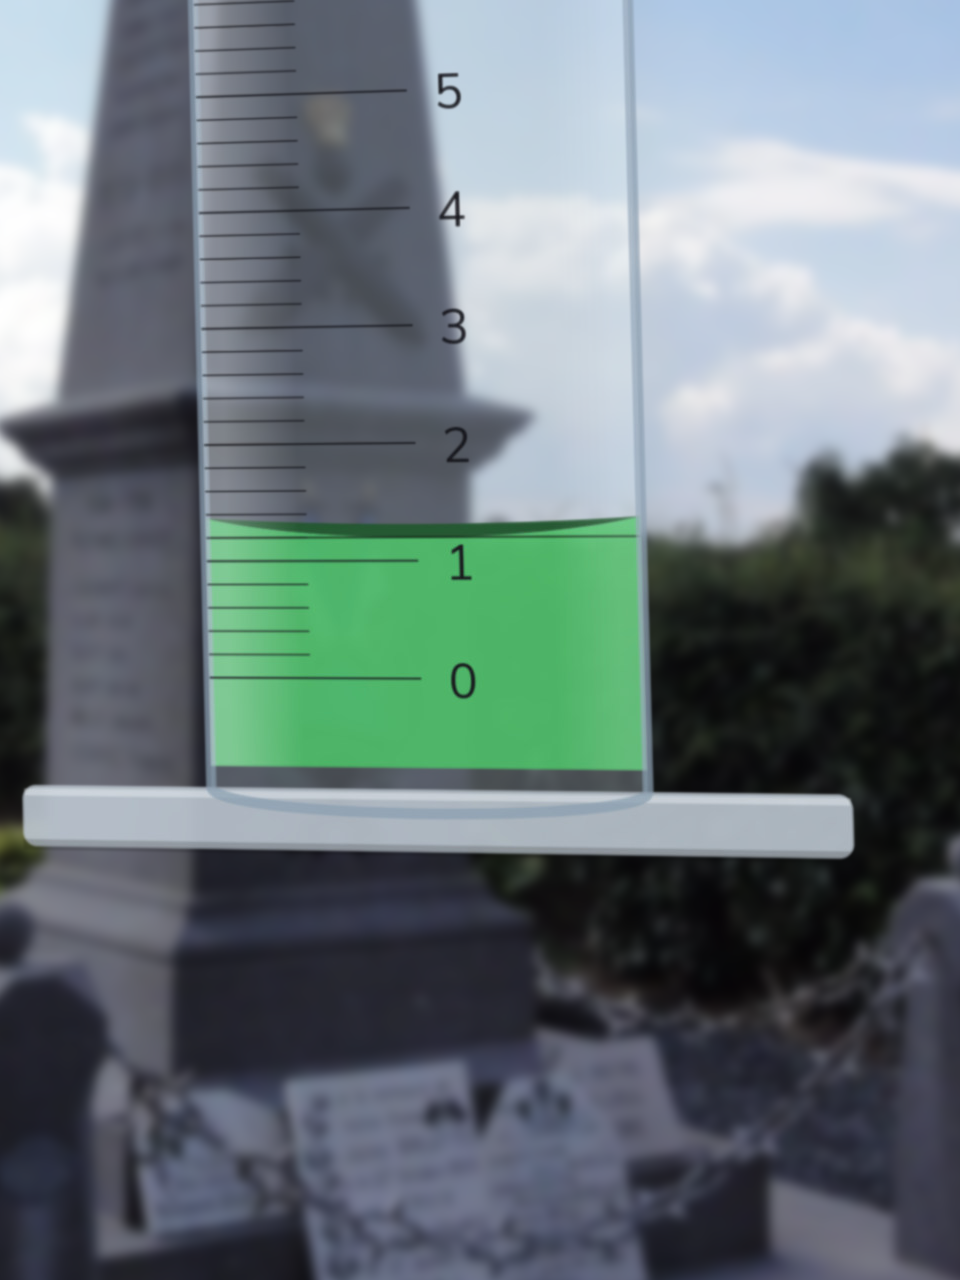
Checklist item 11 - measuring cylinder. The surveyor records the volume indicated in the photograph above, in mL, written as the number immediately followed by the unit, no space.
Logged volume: 1.2mL
